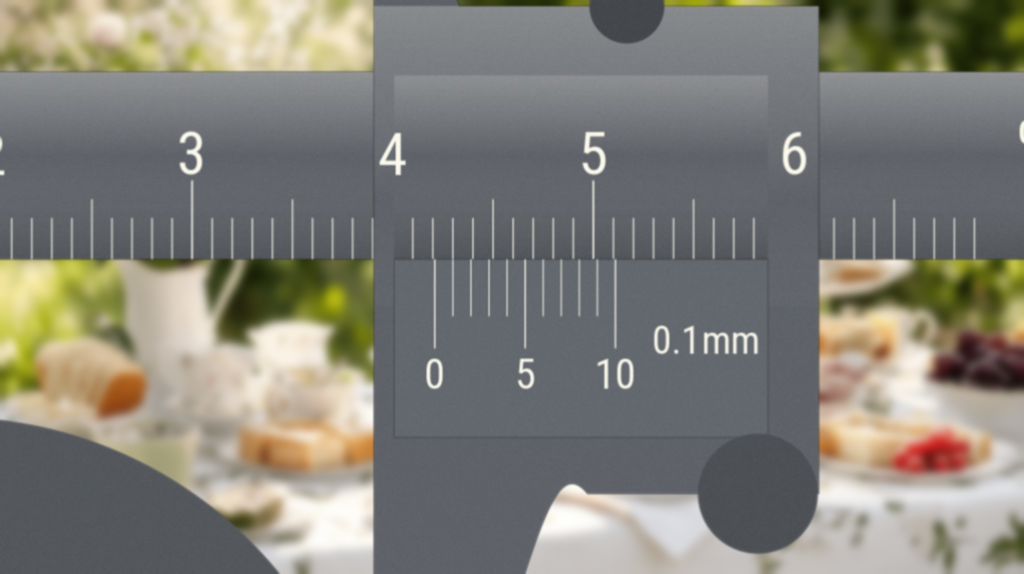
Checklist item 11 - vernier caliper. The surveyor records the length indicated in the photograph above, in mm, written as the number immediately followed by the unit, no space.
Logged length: 42.1mm
